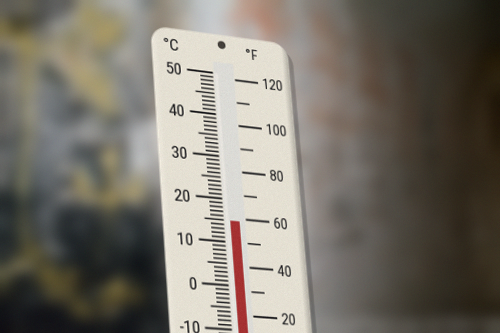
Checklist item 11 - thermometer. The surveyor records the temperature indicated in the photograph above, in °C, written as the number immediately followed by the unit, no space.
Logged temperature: 15°C
